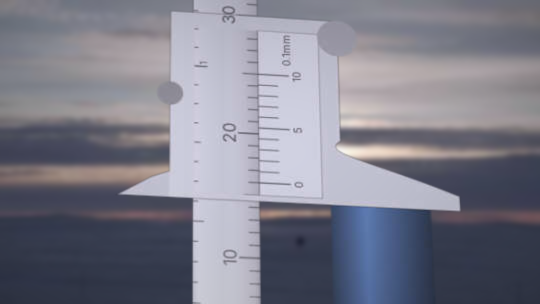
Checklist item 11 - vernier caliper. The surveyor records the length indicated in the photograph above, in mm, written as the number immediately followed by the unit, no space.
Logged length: 16.0mm
